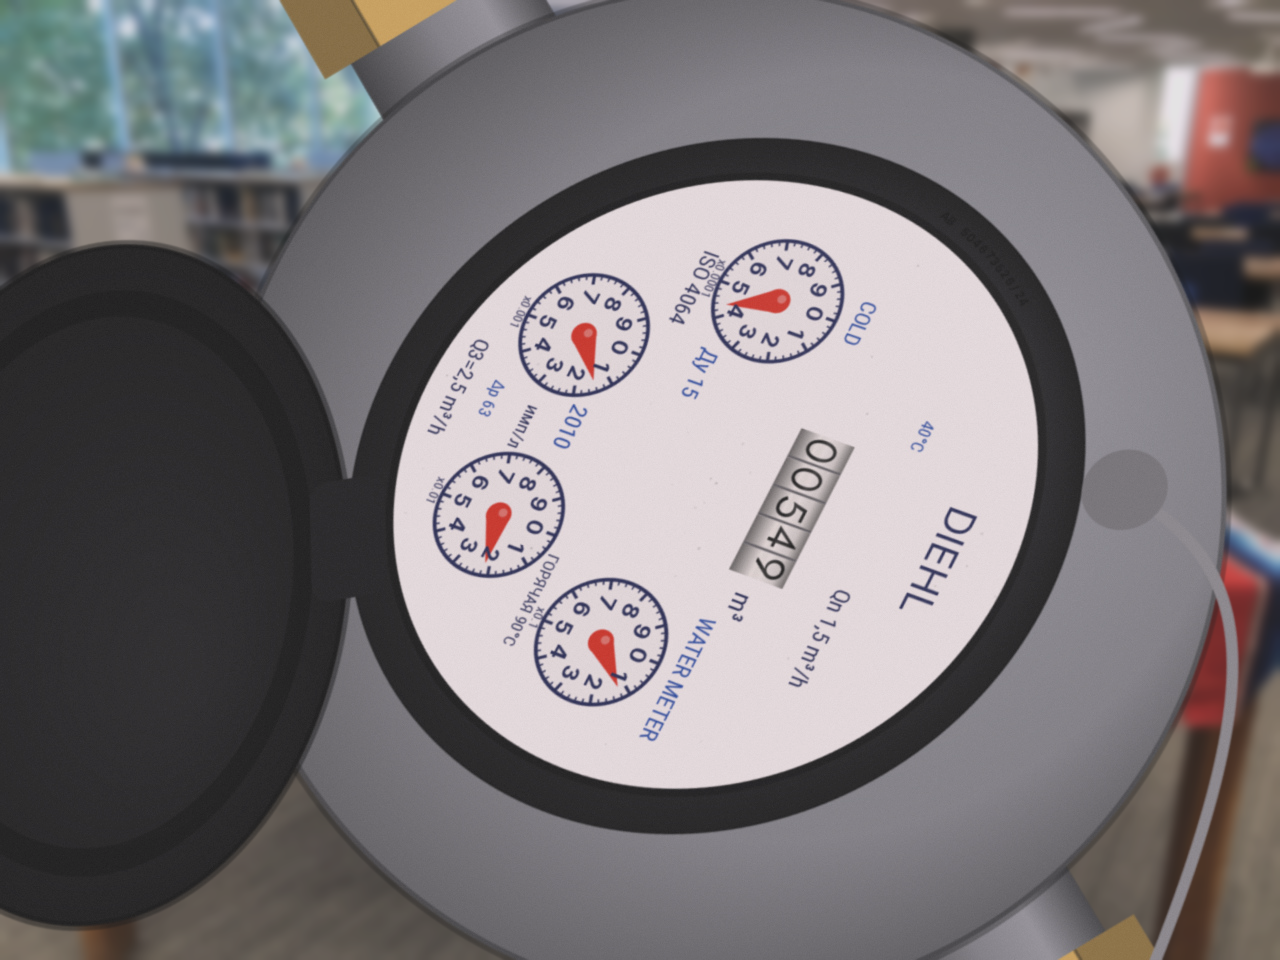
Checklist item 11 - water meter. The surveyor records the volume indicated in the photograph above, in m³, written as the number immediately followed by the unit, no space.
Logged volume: 549.1214m³
